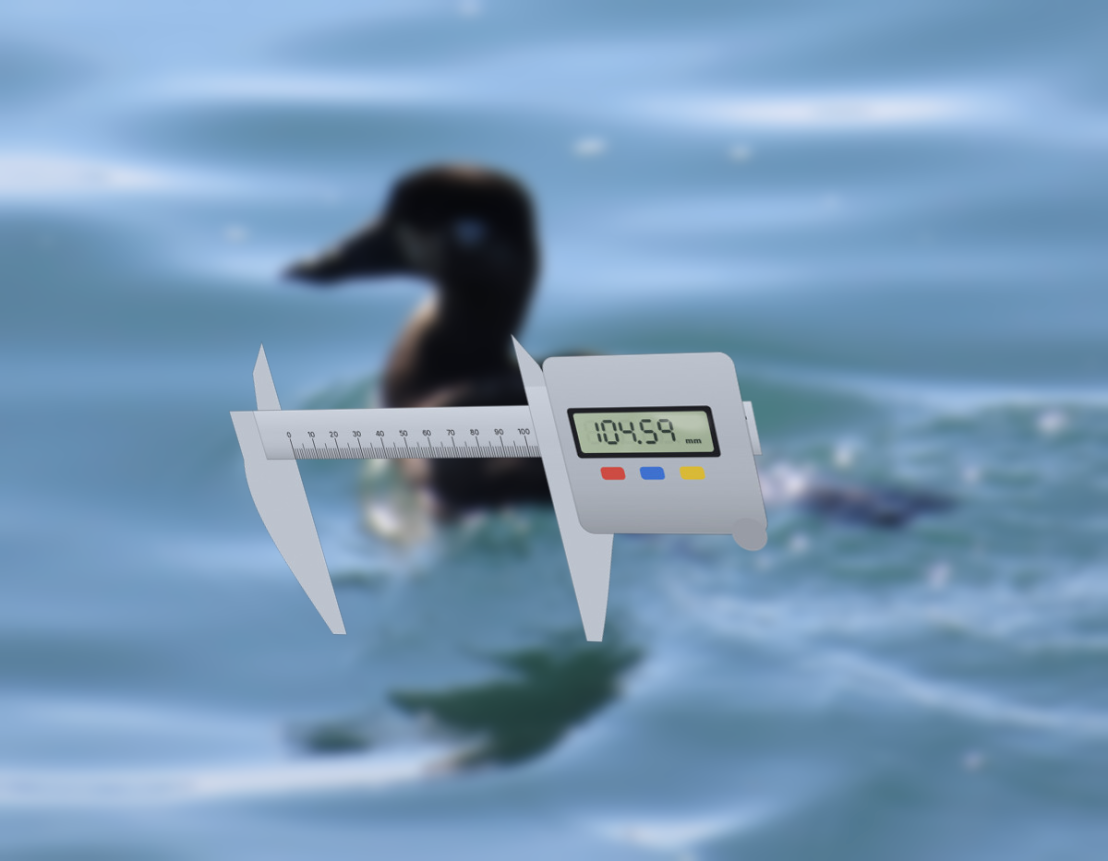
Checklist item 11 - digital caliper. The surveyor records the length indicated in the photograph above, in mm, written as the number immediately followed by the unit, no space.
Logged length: 104.59mm
